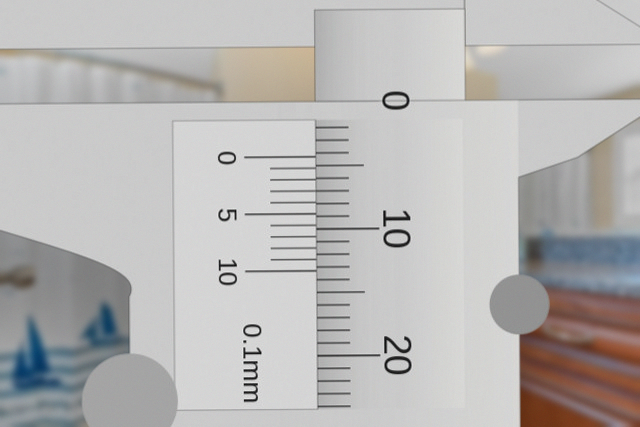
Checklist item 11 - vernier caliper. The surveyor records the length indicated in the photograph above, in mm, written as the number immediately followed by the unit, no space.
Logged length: 4.3mm
